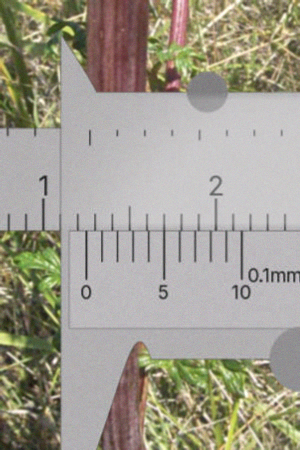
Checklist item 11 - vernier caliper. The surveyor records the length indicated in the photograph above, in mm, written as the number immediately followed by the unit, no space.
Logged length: 12.5mm
